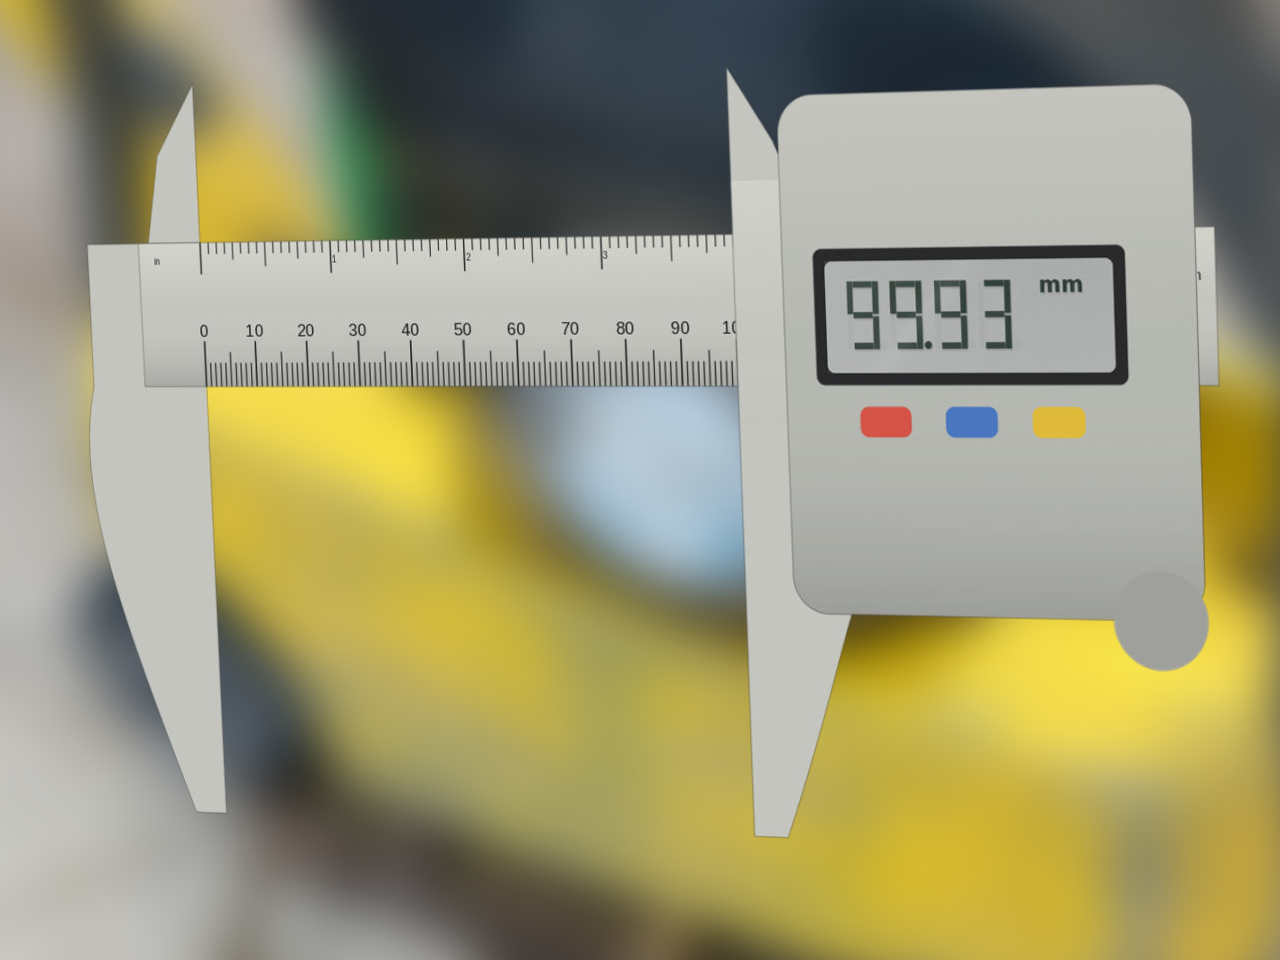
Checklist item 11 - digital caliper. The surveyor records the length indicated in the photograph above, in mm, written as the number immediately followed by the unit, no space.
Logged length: 99.93mm
